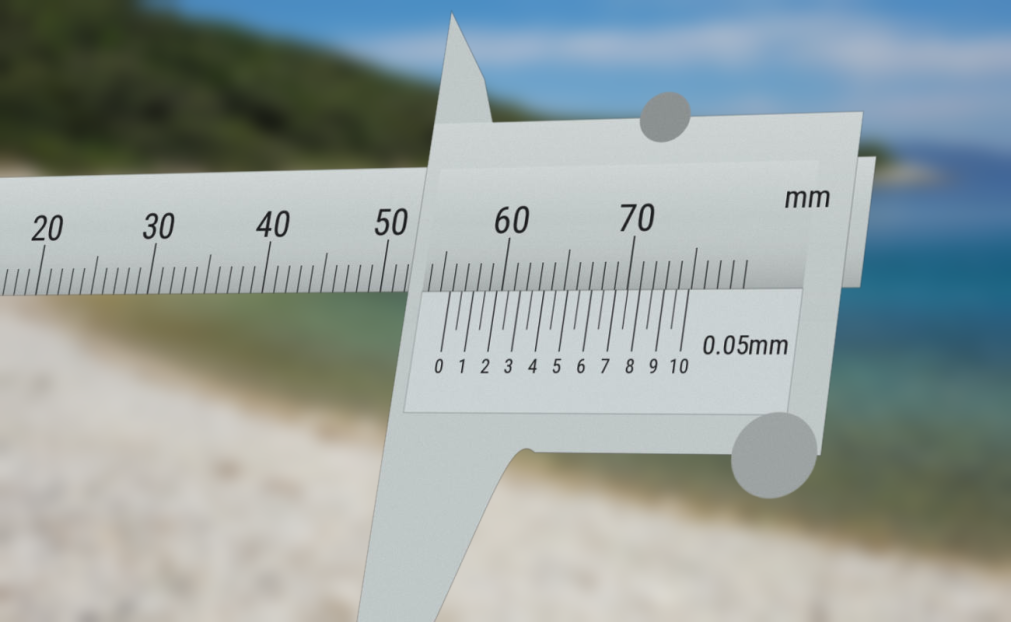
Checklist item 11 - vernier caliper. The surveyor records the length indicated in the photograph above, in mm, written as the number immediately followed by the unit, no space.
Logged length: 55.8mm
